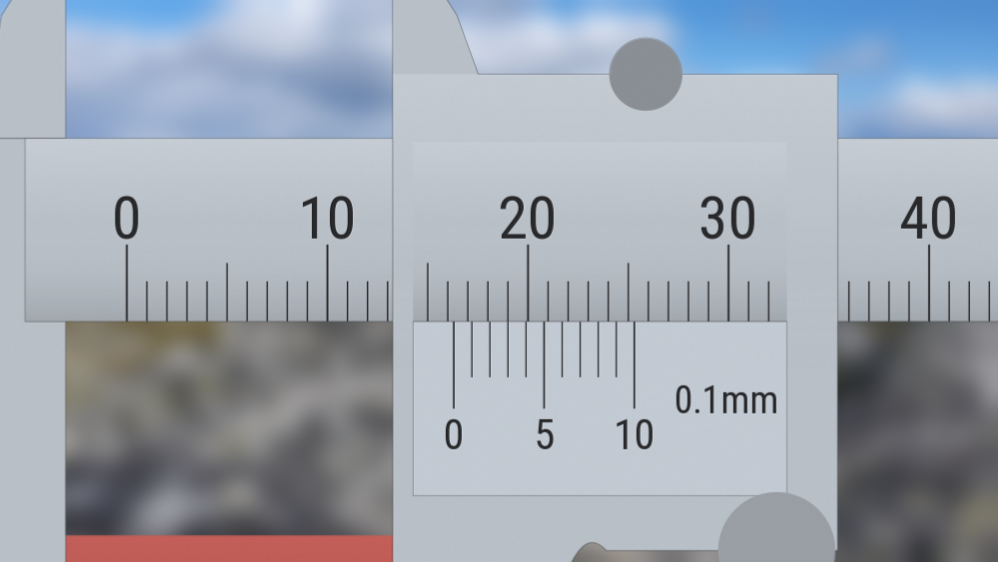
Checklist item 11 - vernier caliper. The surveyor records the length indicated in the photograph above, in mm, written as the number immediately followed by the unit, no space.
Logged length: 16.3mm
